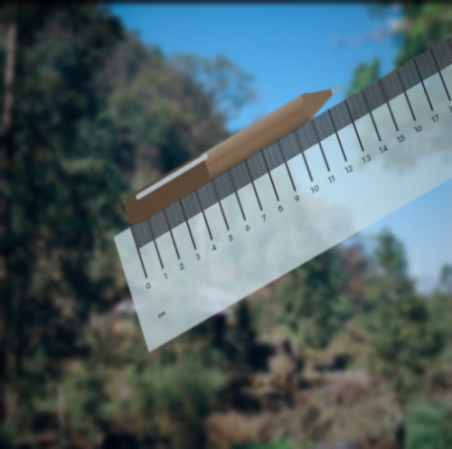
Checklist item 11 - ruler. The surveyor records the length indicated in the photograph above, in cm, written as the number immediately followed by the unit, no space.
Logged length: 13cm
